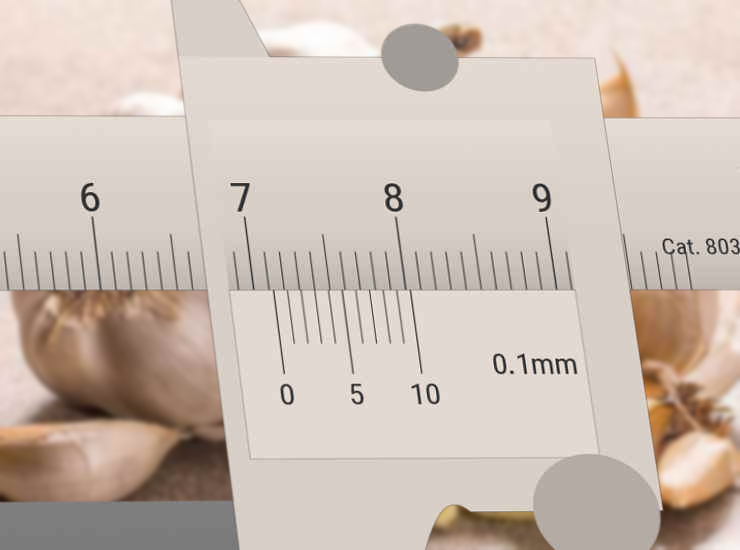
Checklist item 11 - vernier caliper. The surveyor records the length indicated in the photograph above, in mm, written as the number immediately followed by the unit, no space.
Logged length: 71.3mm
